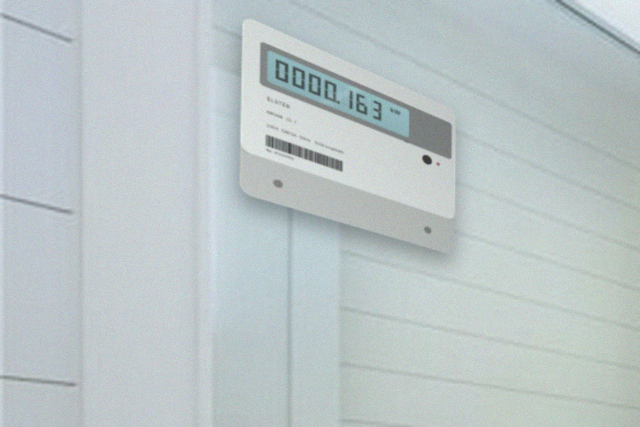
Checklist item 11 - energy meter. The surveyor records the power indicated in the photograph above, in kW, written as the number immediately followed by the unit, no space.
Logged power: 0.163kW
